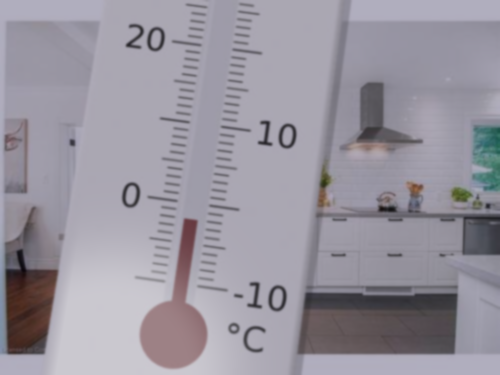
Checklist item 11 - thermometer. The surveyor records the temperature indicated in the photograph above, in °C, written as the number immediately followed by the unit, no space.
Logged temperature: -2°C
